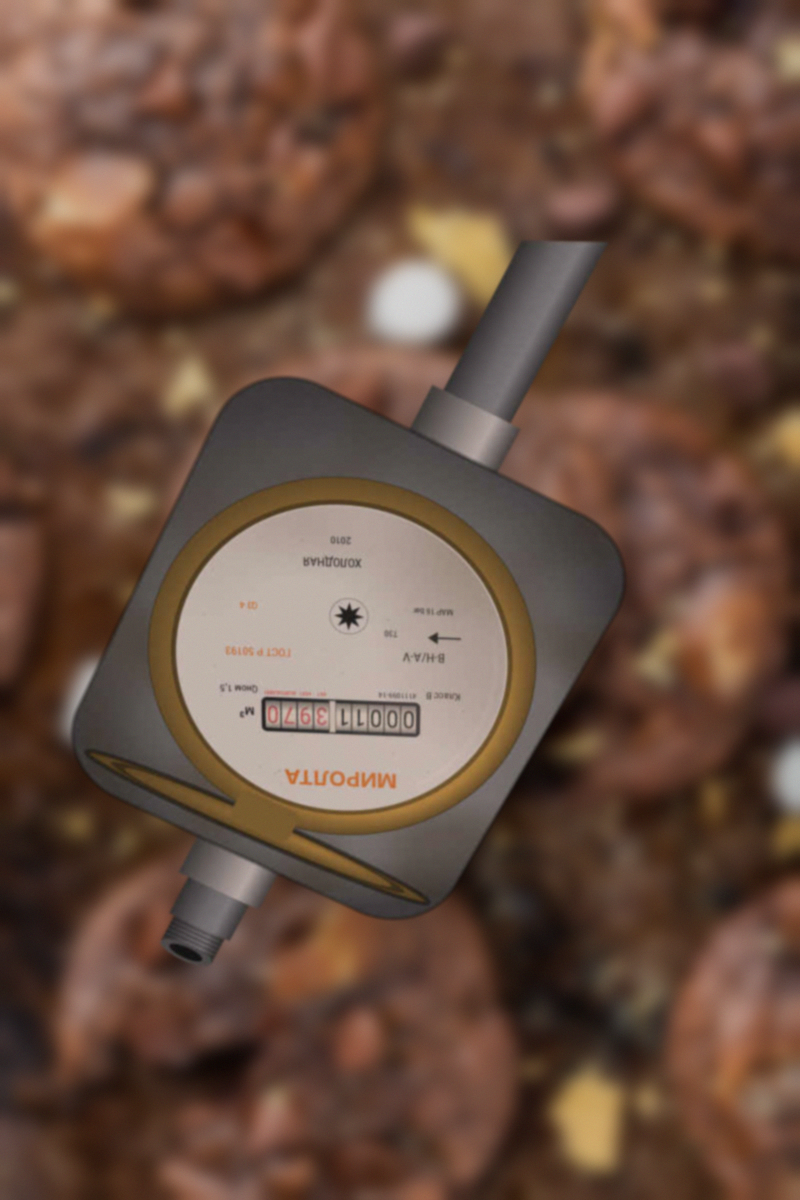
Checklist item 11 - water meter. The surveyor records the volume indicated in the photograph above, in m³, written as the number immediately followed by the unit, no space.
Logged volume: 11.3970m³
